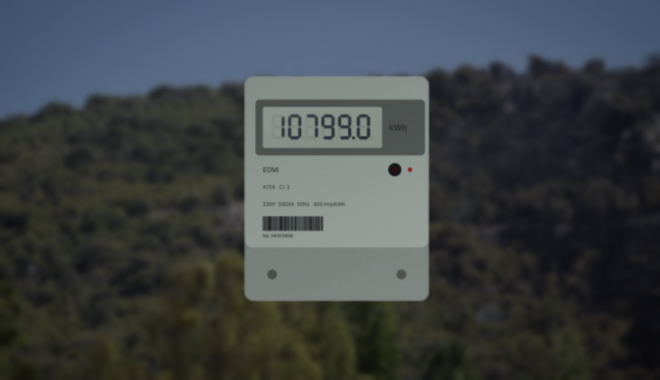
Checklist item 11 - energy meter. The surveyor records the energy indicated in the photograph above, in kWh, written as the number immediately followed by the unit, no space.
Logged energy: 10799.0kWh
